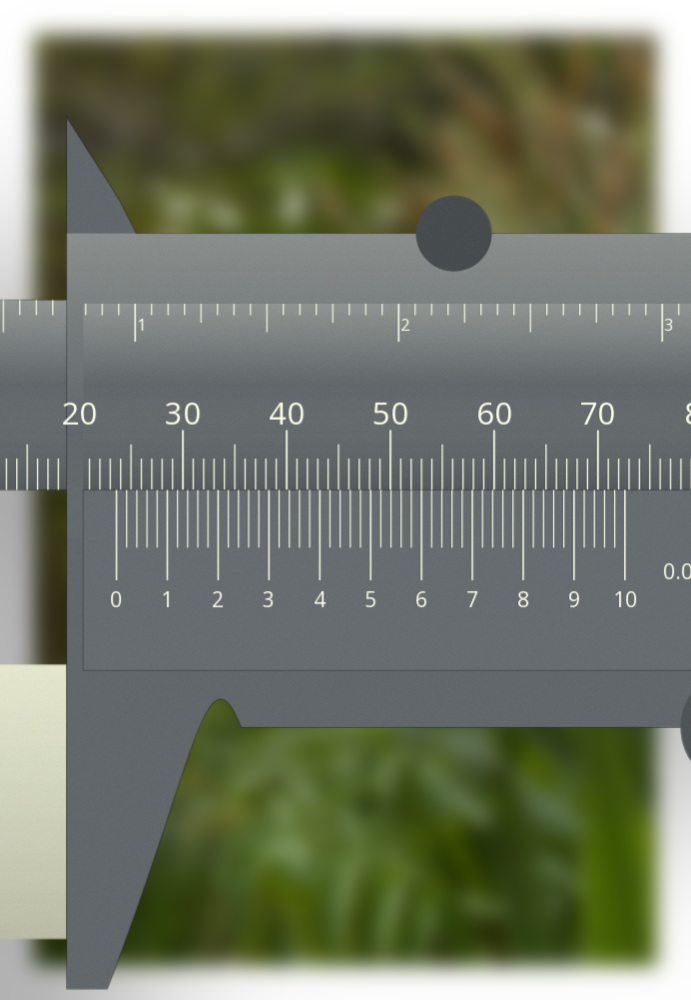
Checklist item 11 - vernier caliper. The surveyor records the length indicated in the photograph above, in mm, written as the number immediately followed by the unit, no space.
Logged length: 23.6mm
